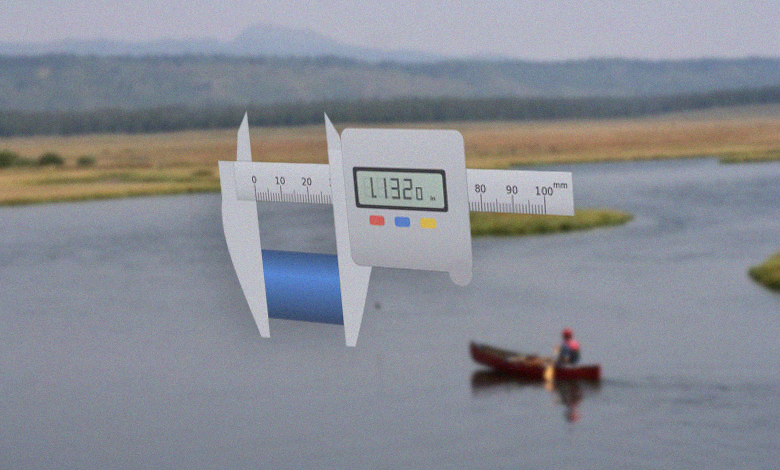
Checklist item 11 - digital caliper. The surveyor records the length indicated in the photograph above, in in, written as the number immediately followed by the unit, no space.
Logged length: 1.1320in
